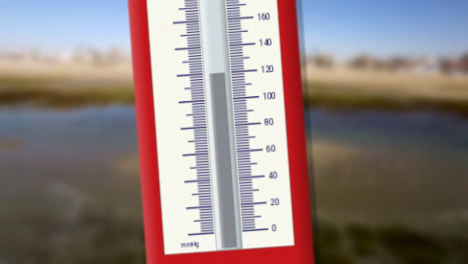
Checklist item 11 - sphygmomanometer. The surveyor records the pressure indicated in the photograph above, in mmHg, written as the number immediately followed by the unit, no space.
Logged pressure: 120mmHg
